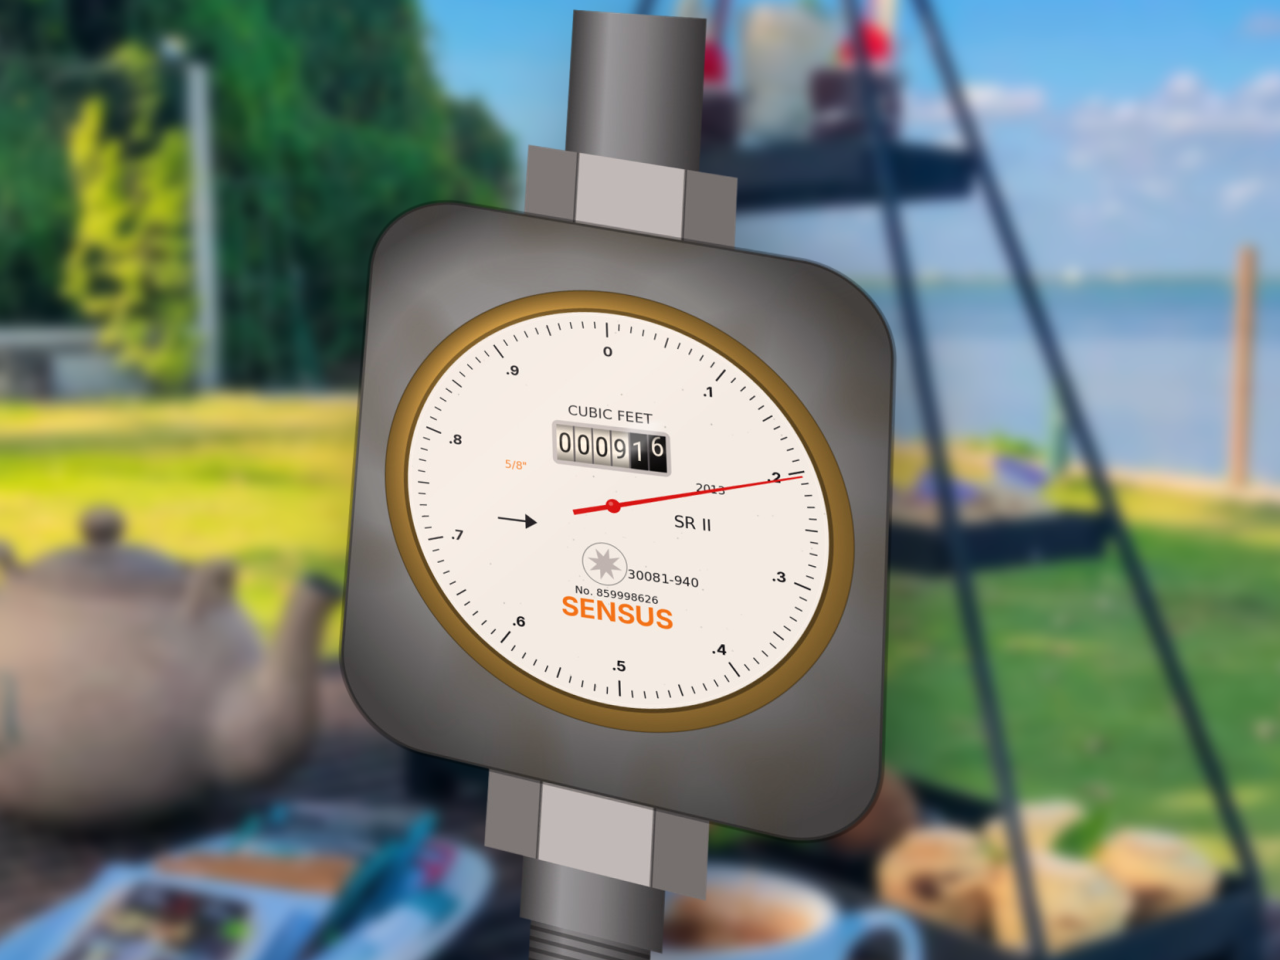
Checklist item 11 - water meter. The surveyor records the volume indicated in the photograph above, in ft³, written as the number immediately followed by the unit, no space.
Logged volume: 916.20ft³
